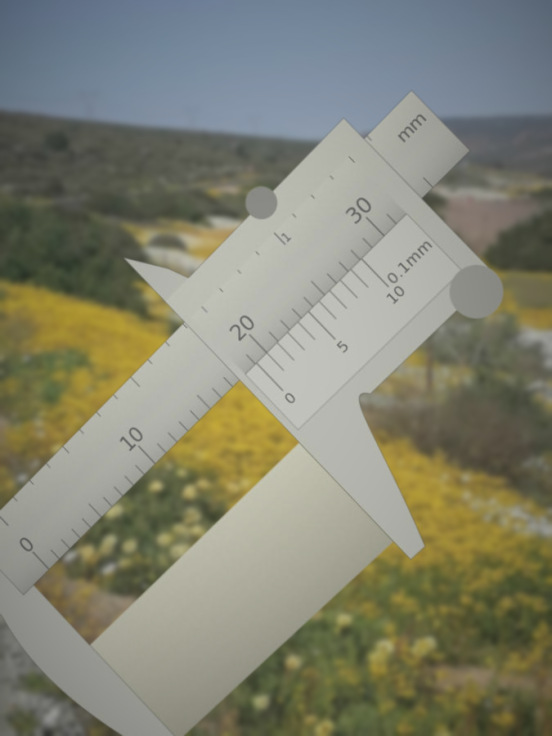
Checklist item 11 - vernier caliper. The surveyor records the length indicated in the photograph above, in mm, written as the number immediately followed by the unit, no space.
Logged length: 19.1mm
